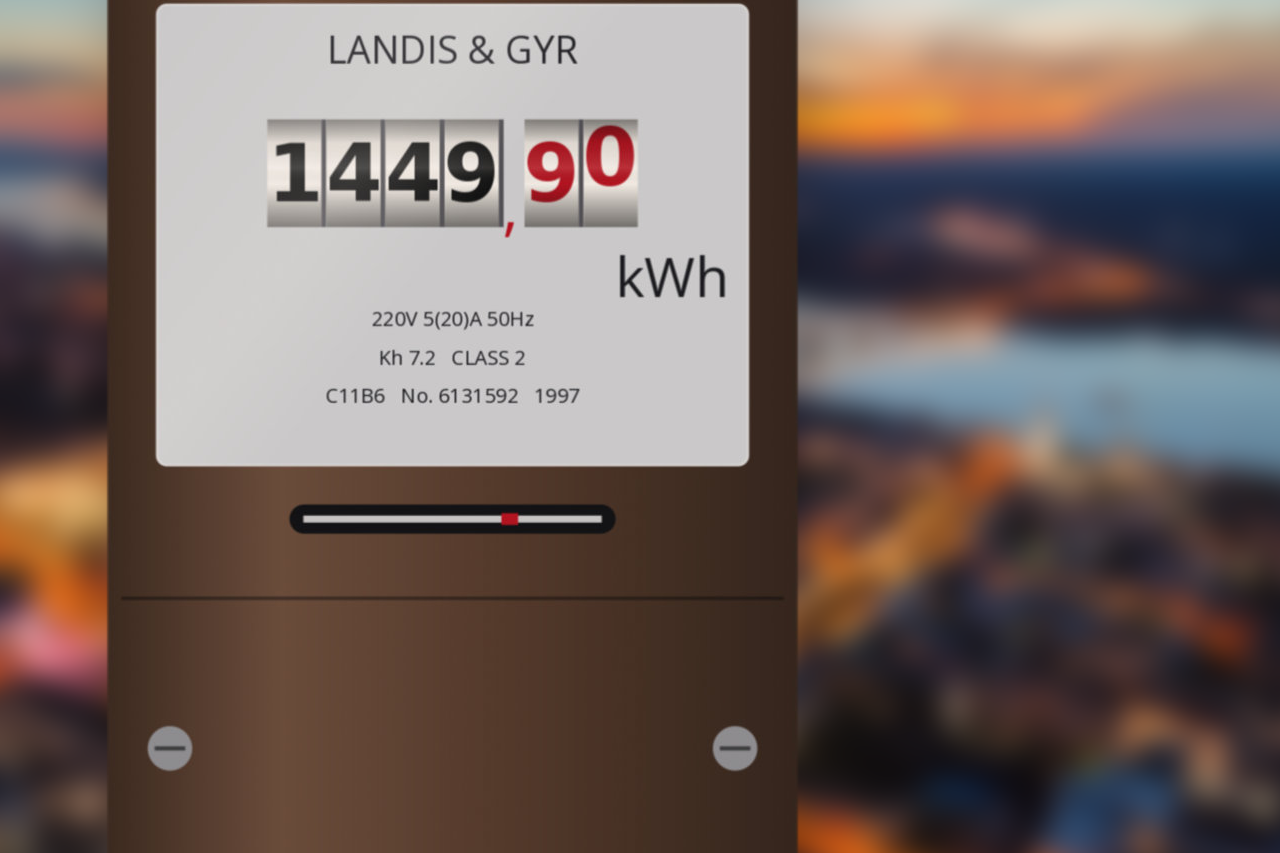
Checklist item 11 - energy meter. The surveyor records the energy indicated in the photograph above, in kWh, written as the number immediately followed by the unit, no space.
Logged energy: 1449.90kWh
